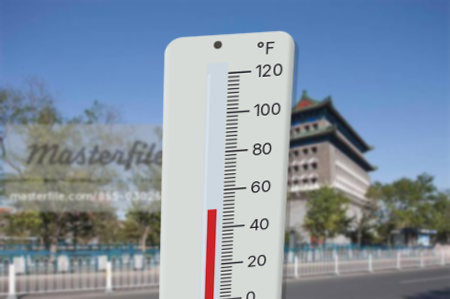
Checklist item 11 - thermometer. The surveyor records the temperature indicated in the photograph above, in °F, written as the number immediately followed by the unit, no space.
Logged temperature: 50°F
